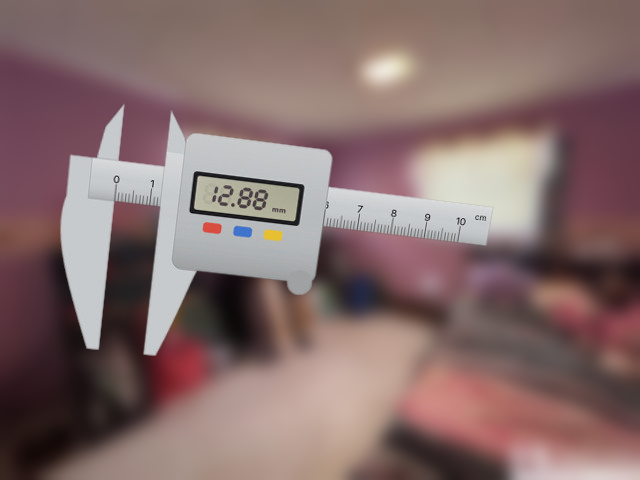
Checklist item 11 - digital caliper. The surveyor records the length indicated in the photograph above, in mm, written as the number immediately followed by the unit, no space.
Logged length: 12.88mm
